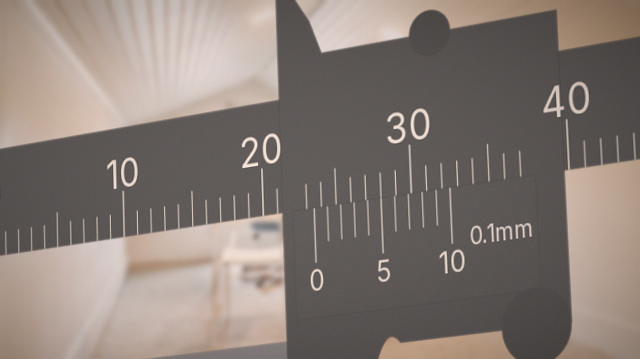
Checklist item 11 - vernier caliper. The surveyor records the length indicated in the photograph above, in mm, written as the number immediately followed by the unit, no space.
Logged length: 23.5mm
